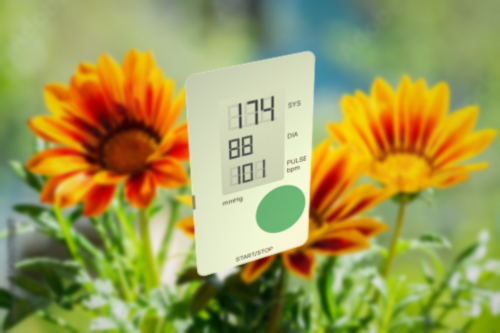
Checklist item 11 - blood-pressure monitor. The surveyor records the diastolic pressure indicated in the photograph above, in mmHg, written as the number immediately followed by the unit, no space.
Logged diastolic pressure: 88mmHg
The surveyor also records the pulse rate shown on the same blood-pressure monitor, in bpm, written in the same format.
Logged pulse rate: 101bpm
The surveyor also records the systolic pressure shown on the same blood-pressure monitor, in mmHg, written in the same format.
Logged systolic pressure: 174mmHg
